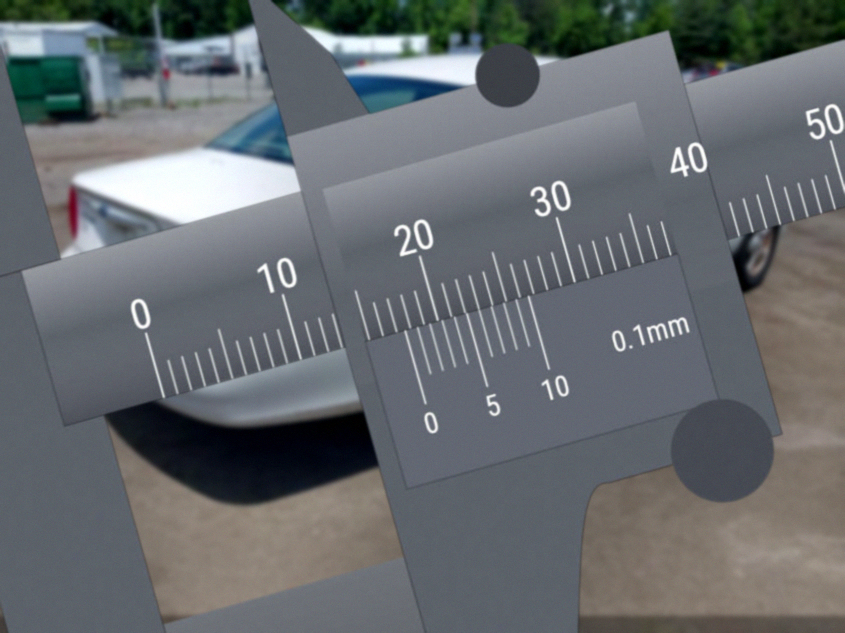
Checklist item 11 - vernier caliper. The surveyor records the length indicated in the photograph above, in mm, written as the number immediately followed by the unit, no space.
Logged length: 17.6mm
